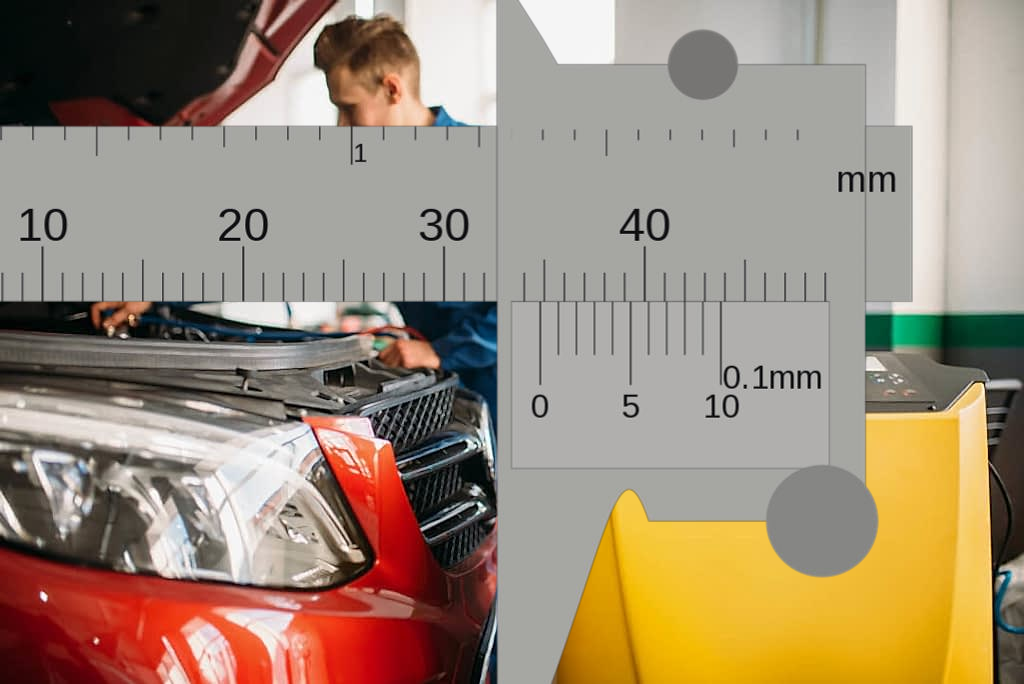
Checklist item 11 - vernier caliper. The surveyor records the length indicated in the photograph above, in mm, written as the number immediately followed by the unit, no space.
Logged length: 34.8mm
